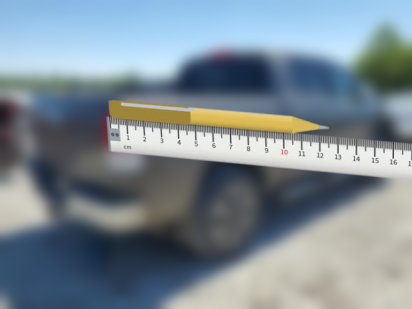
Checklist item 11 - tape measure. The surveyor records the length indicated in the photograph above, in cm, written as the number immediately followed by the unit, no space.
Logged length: 12.5cm
